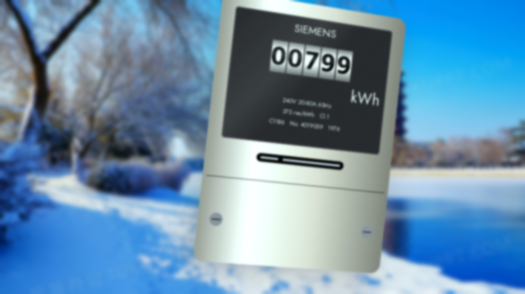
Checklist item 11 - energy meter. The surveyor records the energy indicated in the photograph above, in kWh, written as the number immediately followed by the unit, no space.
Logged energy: 799kWh
